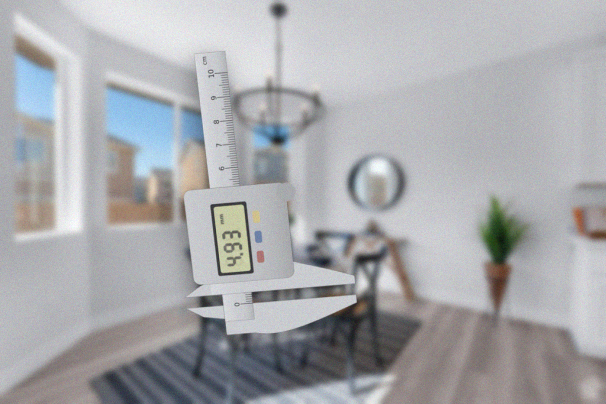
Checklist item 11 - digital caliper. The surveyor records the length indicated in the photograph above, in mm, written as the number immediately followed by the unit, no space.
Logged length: 4.93mm
